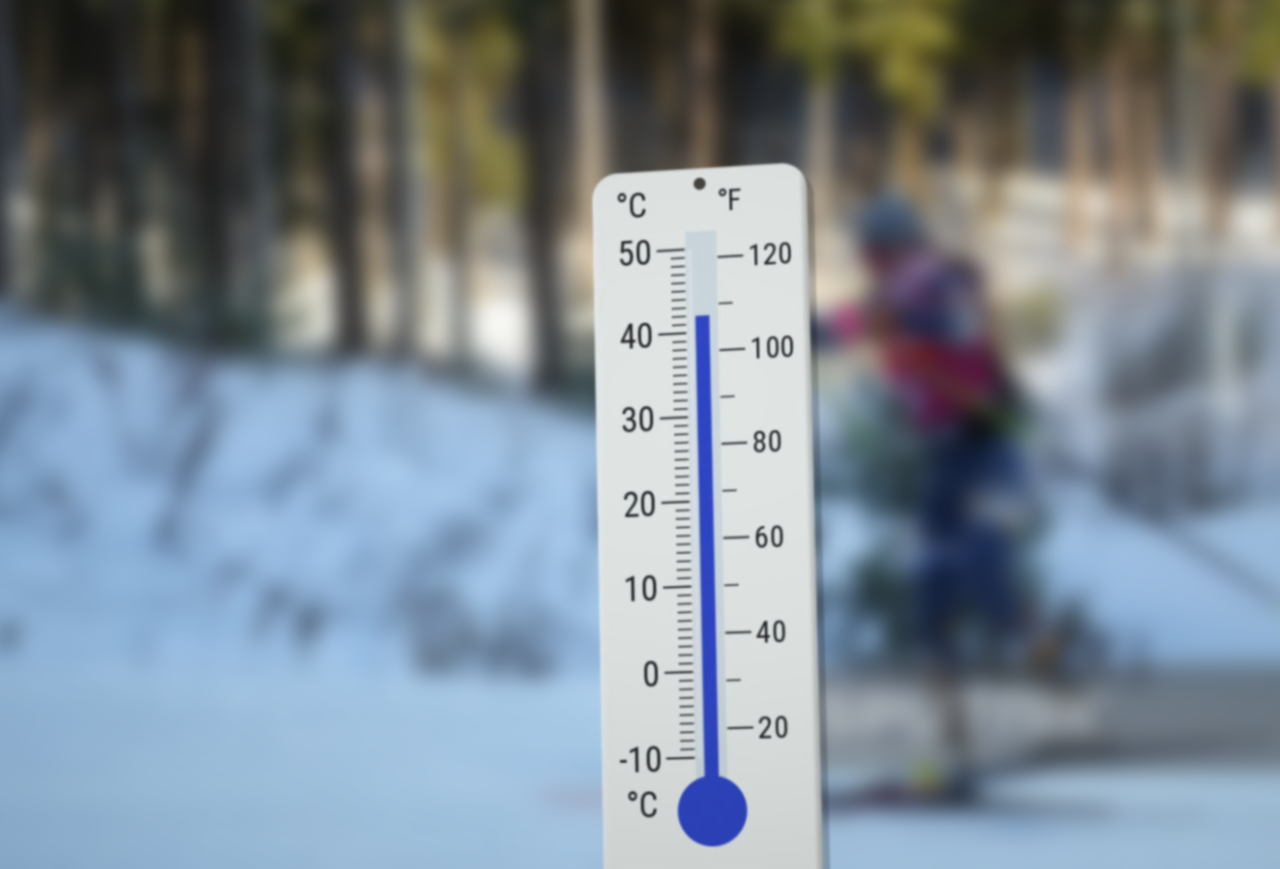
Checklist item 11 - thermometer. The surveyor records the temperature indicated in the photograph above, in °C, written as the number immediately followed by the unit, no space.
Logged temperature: 42°C
